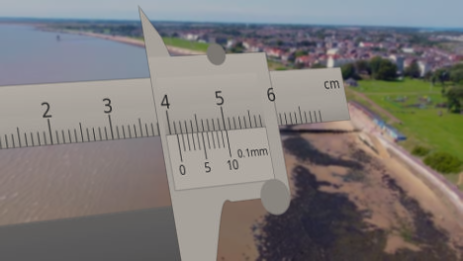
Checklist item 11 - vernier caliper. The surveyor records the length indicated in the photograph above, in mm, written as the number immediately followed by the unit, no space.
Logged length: 41.2mm
